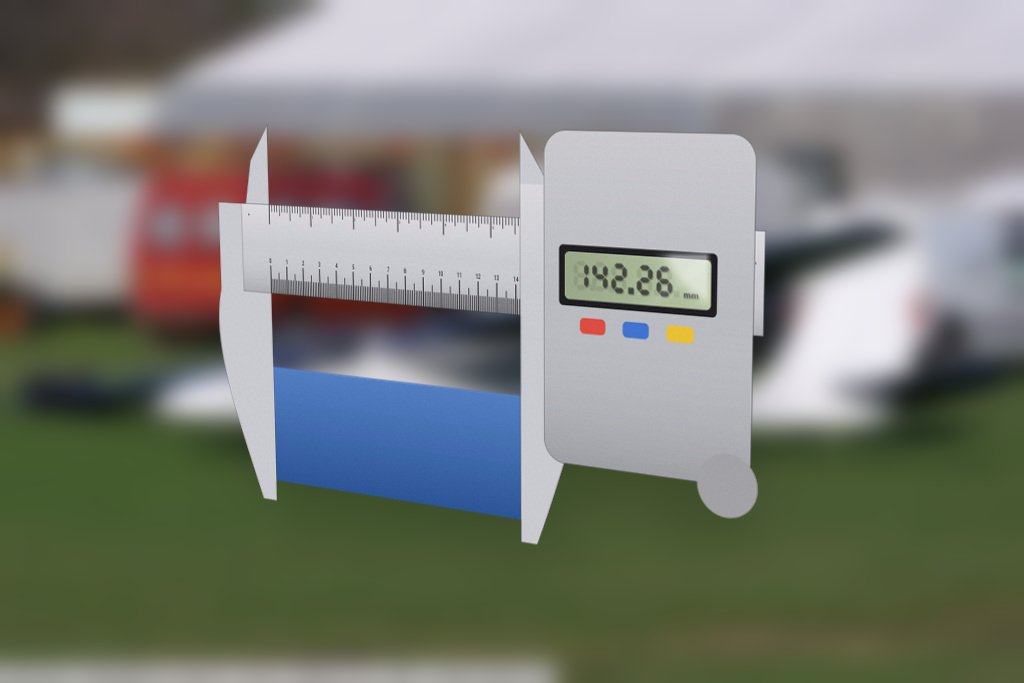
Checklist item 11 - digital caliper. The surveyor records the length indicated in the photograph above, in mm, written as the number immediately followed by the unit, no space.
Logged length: 142.26mm
